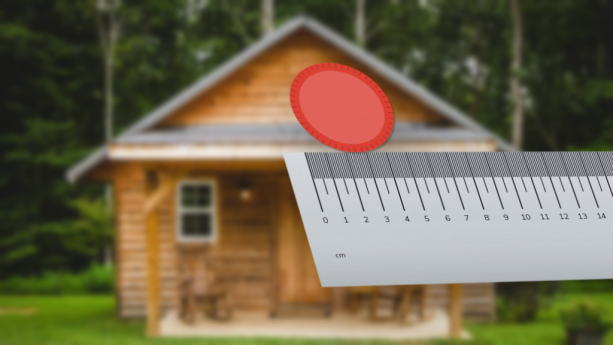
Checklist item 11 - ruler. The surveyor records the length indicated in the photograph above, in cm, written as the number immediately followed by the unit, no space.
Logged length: 5cm
